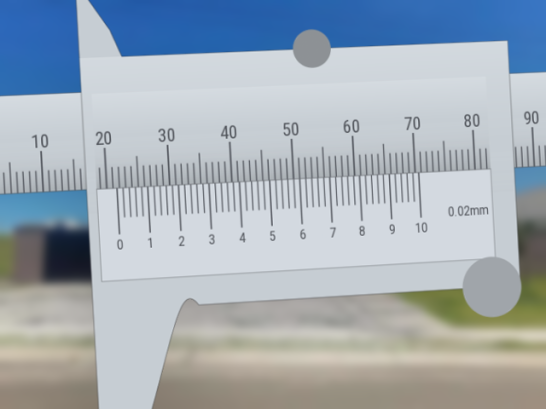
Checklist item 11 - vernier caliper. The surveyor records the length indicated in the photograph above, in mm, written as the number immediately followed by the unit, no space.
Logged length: 21.6mm
